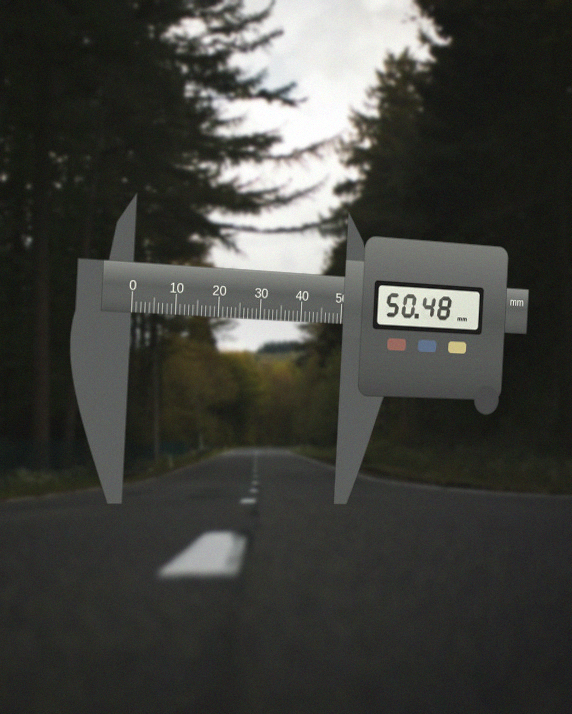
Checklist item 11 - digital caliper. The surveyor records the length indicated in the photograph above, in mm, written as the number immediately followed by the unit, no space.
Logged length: 50.48mm
